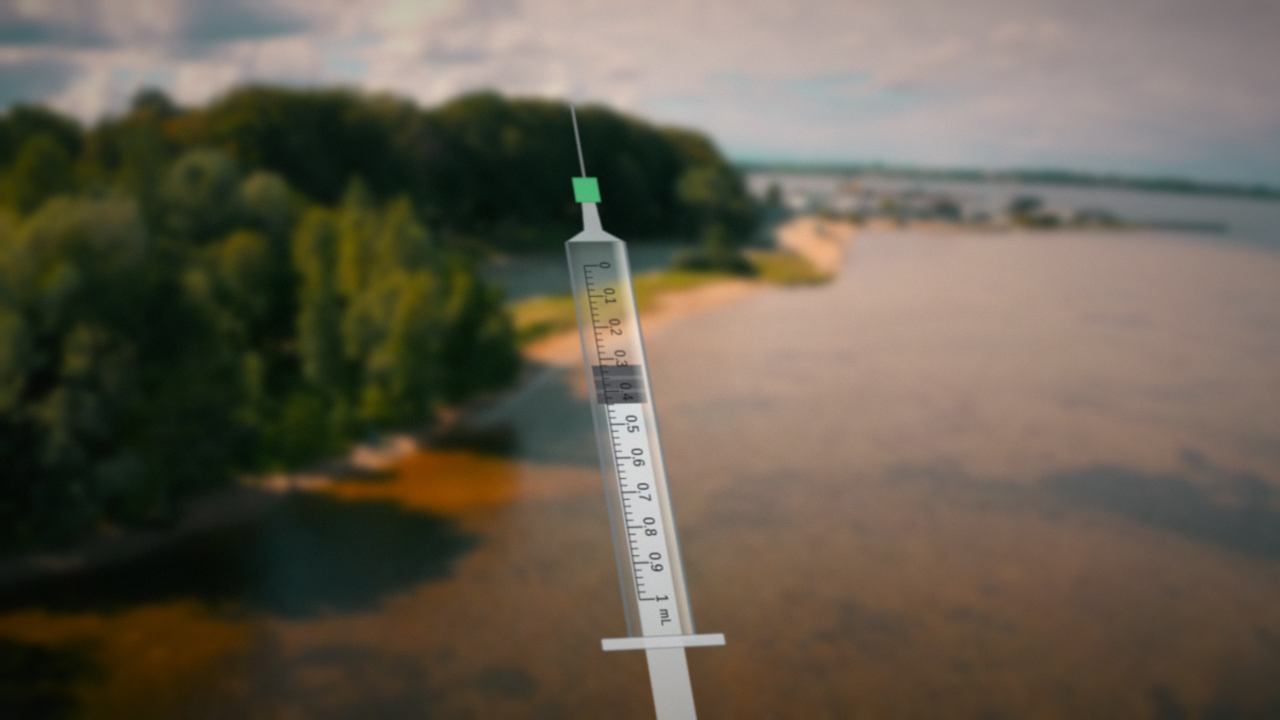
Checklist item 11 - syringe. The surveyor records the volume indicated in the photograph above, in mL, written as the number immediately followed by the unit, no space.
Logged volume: 0.32mL
